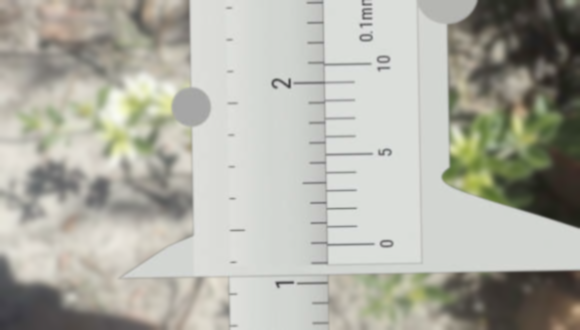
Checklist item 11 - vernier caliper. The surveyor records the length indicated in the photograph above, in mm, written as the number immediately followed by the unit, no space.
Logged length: 11.9mm
